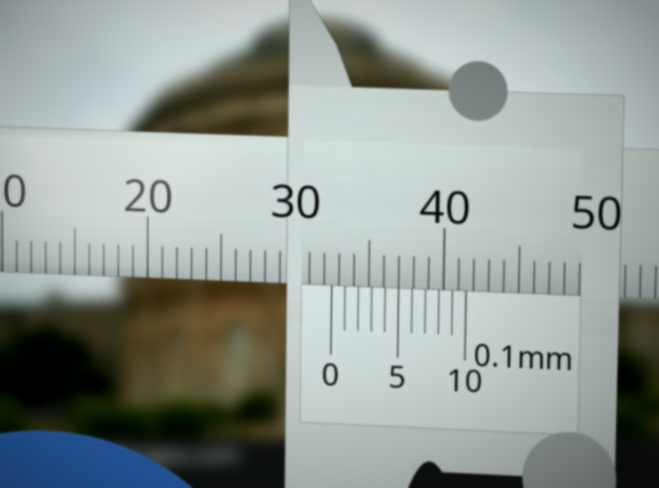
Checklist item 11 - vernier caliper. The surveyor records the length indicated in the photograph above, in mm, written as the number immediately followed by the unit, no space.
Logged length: 32.5mm
